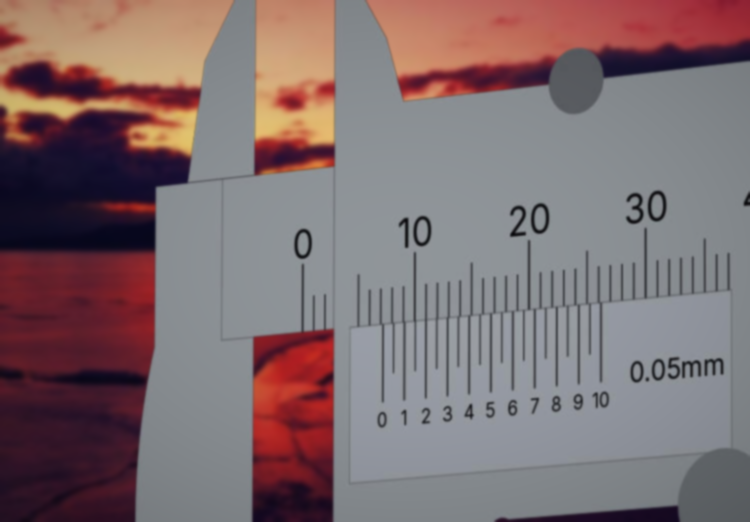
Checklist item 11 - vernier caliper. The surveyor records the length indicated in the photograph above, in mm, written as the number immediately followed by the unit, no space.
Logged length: 7.2mm
